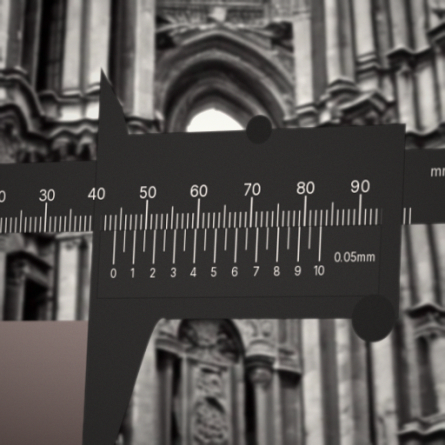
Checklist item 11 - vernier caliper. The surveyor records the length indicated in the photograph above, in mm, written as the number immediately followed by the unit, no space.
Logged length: 44.0mm
